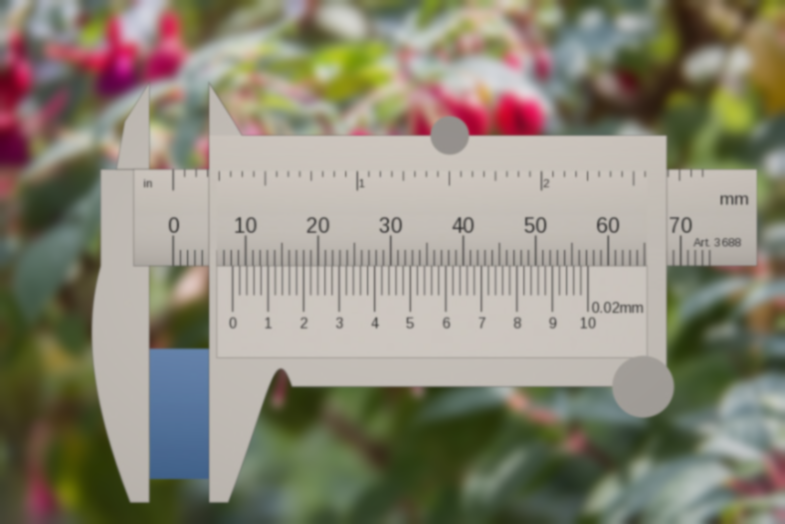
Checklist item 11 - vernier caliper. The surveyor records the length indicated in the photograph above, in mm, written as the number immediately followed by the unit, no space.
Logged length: 8.2mm
